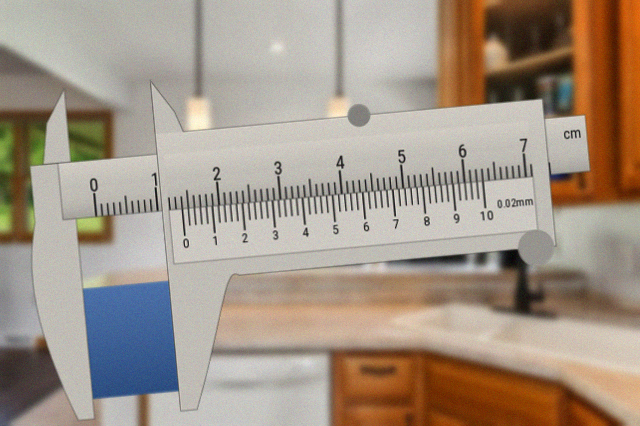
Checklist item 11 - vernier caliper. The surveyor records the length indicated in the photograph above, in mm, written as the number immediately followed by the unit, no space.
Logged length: 14.0mm
